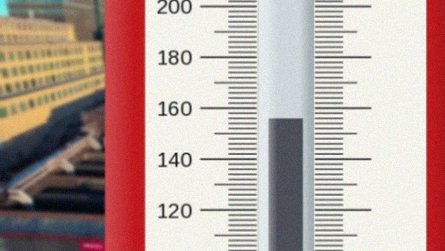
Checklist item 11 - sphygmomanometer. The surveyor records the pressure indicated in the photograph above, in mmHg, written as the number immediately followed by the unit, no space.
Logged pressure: 156mmHg
